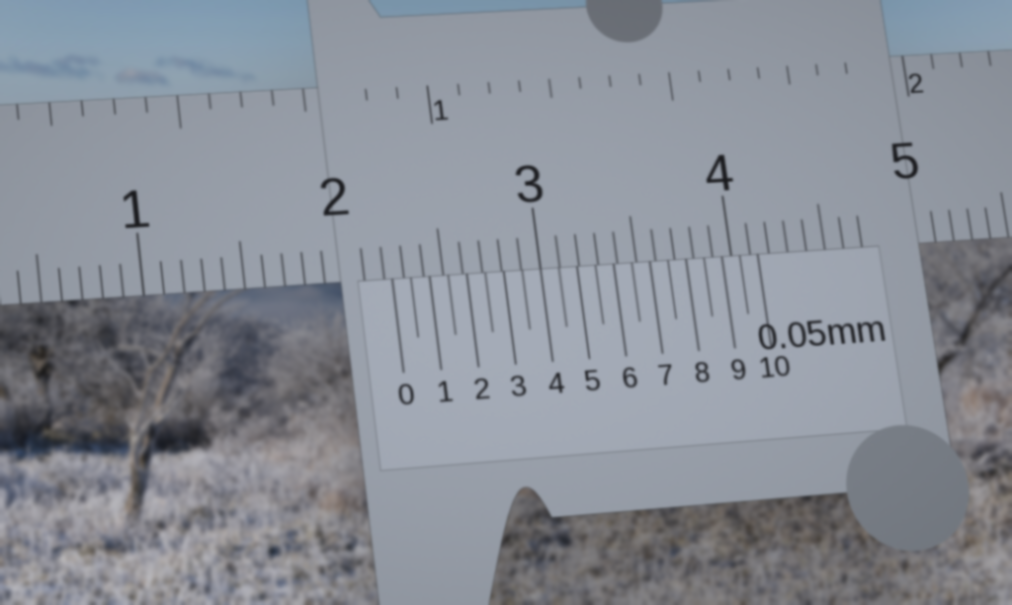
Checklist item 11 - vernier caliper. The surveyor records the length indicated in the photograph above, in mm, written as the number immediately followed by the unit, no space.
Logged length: 22.4mm
